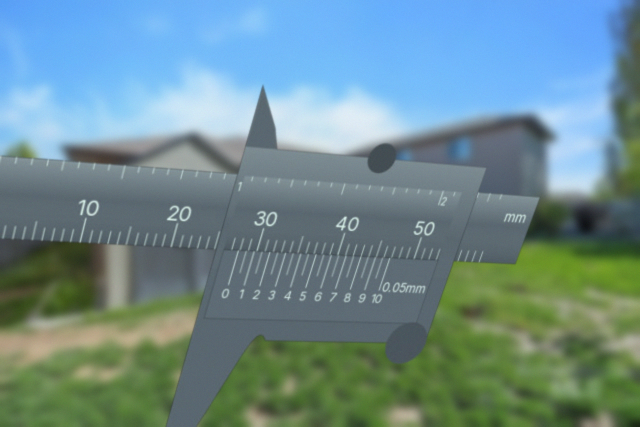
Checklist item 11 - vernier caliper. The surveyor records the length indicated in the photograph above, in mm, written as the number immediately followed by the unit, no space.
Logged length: 27.8mm
